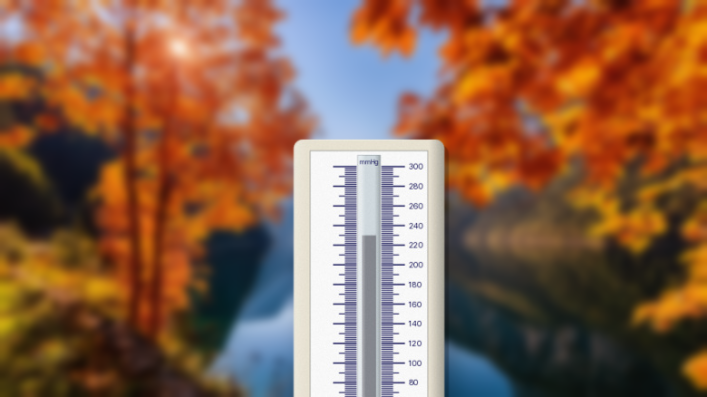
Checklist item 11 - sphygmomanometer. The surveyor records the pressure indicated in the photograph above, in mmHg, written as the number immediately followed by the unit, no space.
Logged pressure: 230mmHg
